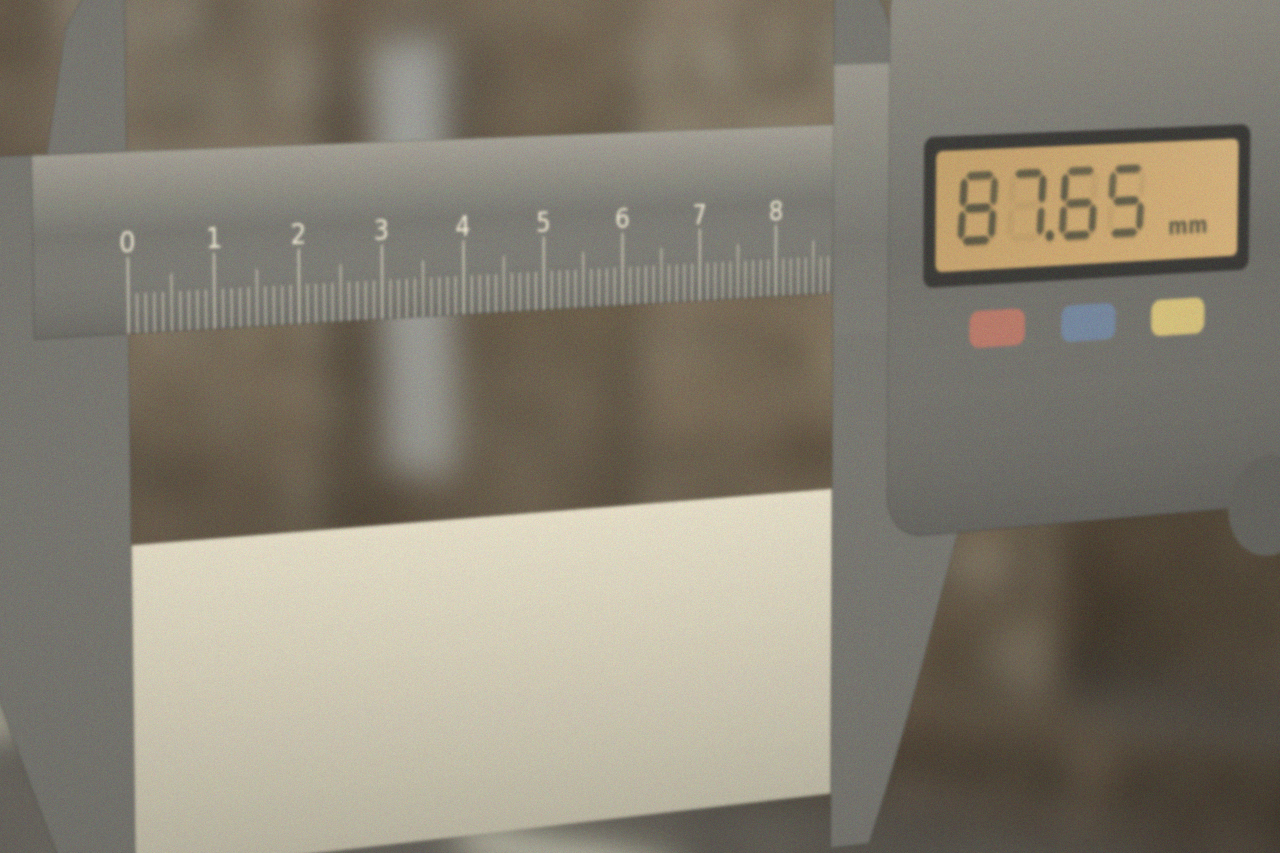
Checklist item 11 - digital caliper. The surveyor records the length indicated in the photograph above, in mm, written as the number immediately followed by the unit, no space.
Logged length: 87.65mm
